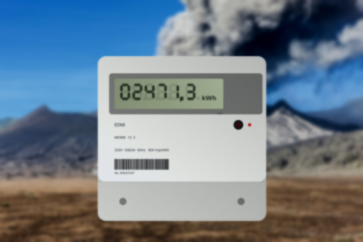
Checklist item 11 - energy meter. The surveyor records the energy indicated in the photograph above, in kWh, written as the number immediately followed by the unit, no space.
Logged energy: 2471.3kWh
